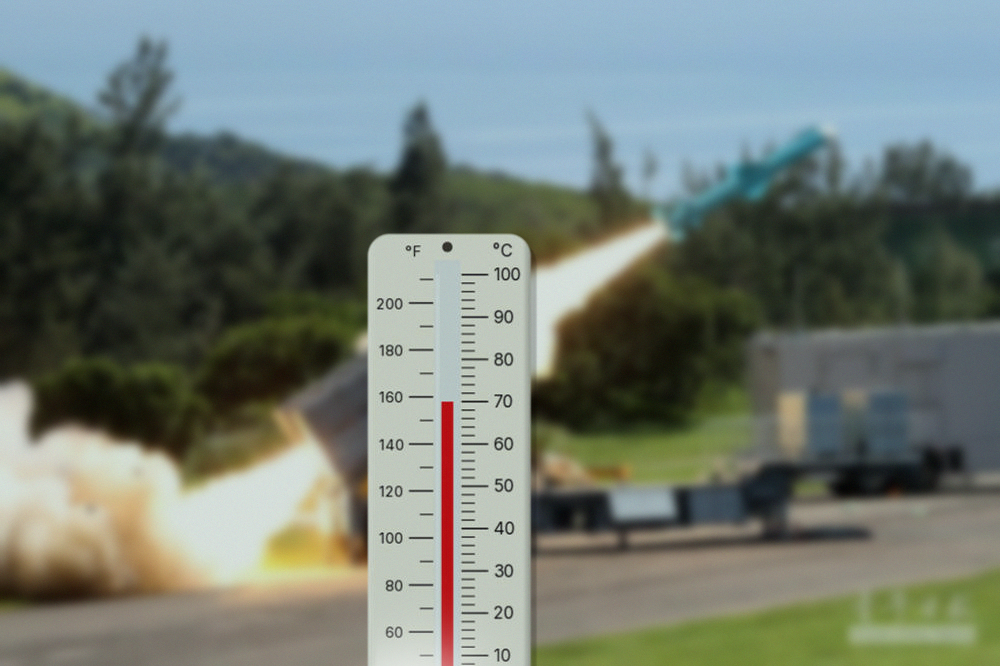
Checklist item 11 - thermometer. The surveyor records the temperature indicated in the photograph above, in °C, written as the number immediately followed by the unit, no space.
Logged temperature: 70°C
